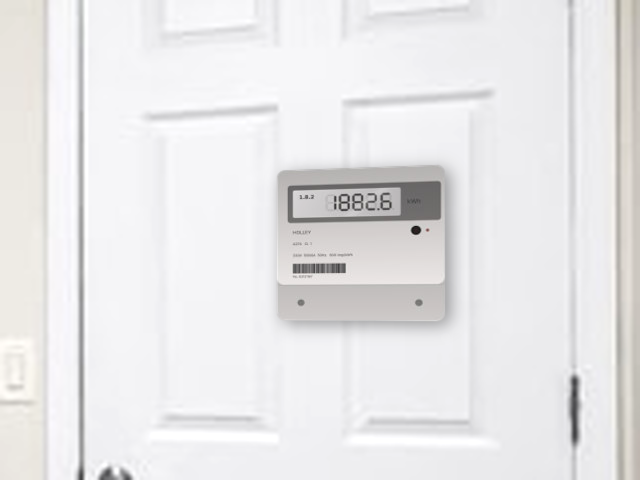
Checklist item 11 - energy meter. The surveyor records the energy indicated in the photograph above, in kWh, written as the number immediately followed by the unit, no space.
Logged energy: 1882.6kWh
